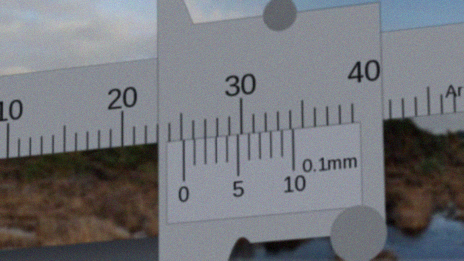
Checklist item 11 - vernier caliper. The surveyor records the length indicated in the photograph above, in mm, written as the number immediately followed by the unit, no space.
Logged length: 25.2mm
